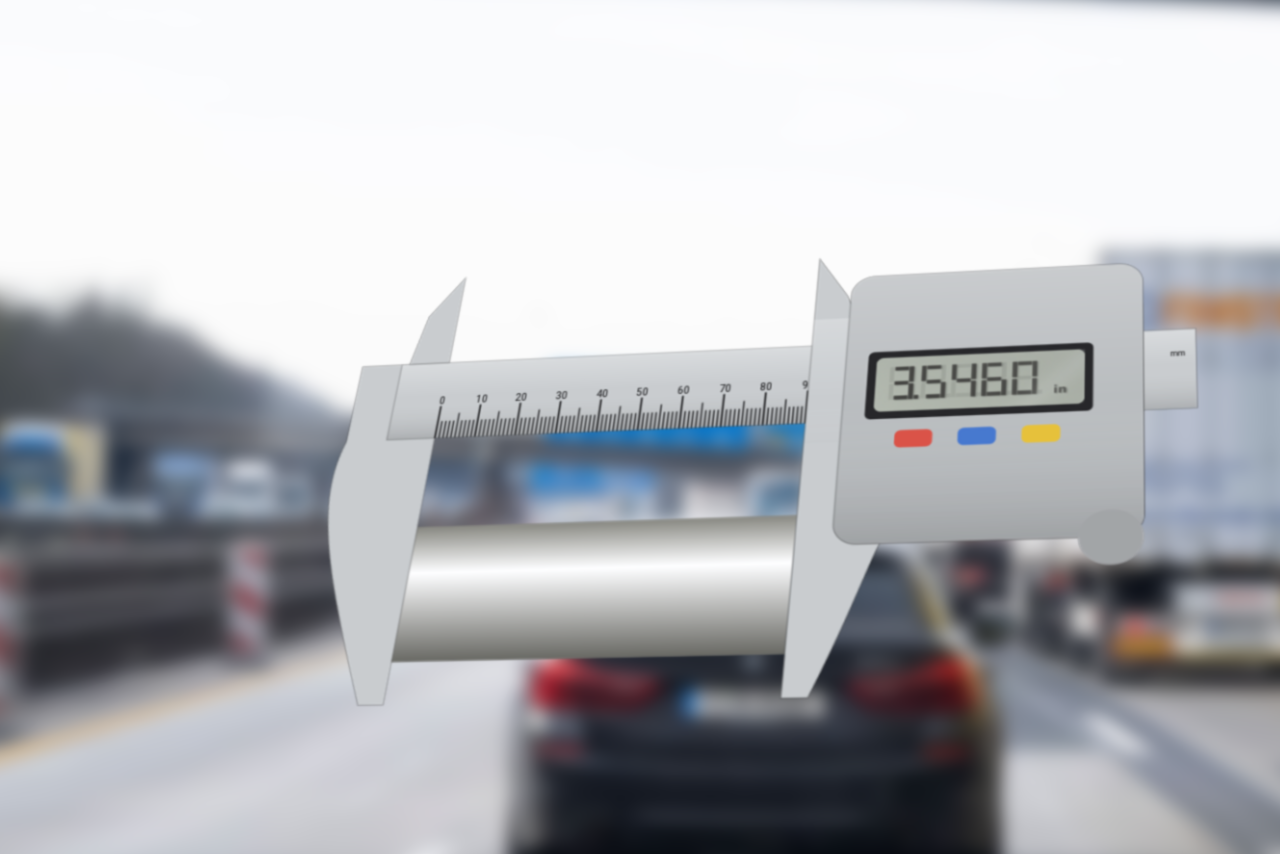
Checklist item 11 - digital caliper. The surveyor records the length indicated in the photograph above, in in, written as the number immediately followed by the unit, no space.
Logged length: 3.5460in
